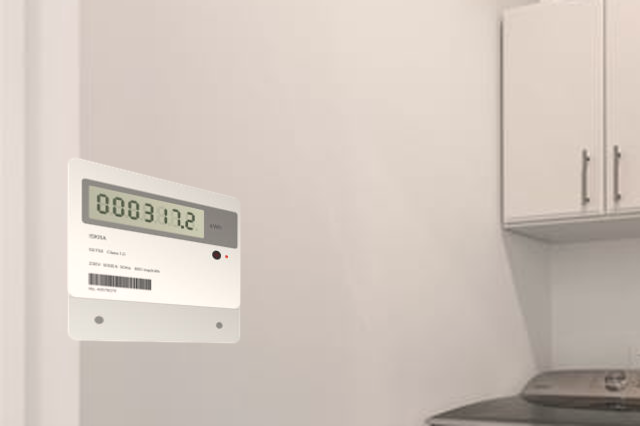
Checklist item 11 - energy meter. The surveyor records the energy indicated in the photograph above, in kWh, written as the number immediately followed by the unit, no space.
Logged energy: 317.2kWh
